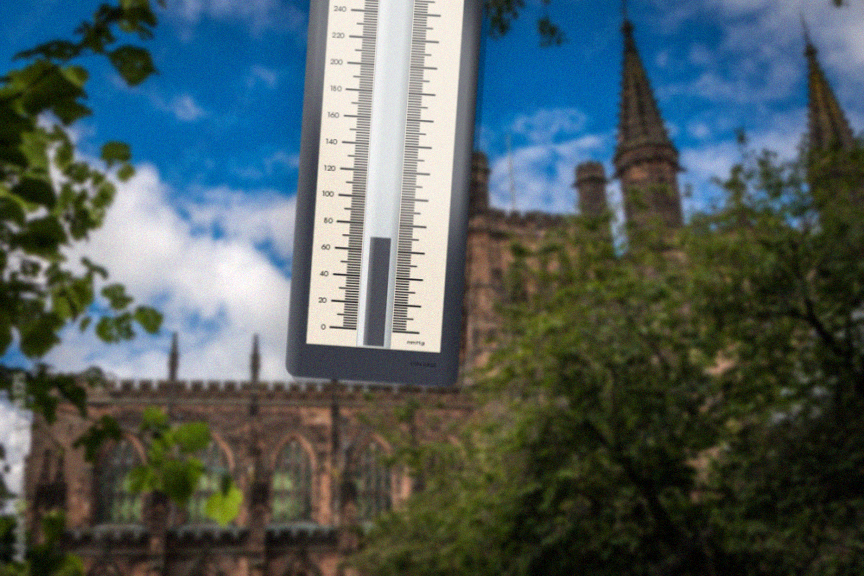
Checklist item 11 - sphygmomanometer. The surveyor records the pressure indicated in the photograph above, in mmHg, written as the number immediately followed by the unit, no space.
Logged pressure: 70mmHg
